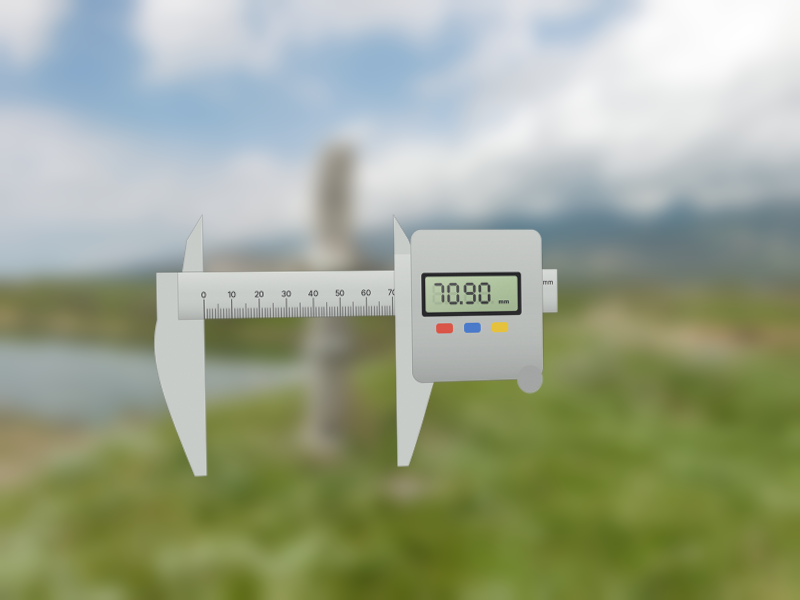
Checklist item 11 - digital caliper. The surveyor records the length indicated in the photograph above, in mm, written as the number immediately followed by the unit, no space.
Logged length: 70.90mm
